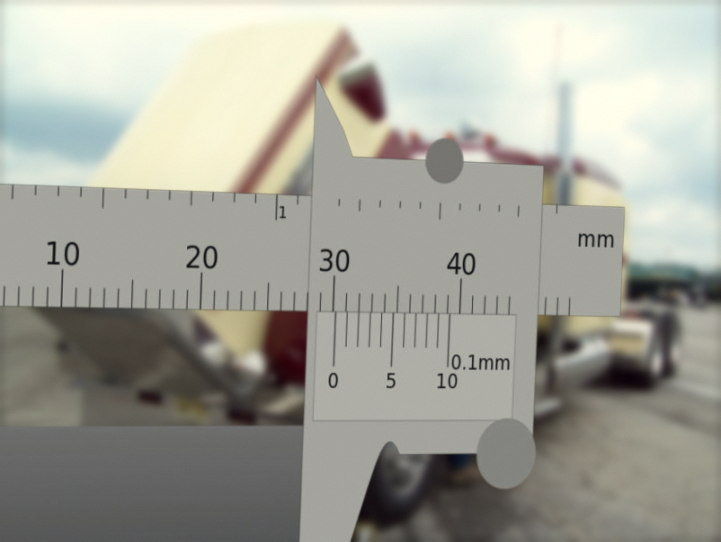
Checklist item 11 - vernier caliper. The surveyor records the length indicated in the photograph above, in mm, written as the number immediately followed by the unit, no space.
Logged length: 30.2mm
